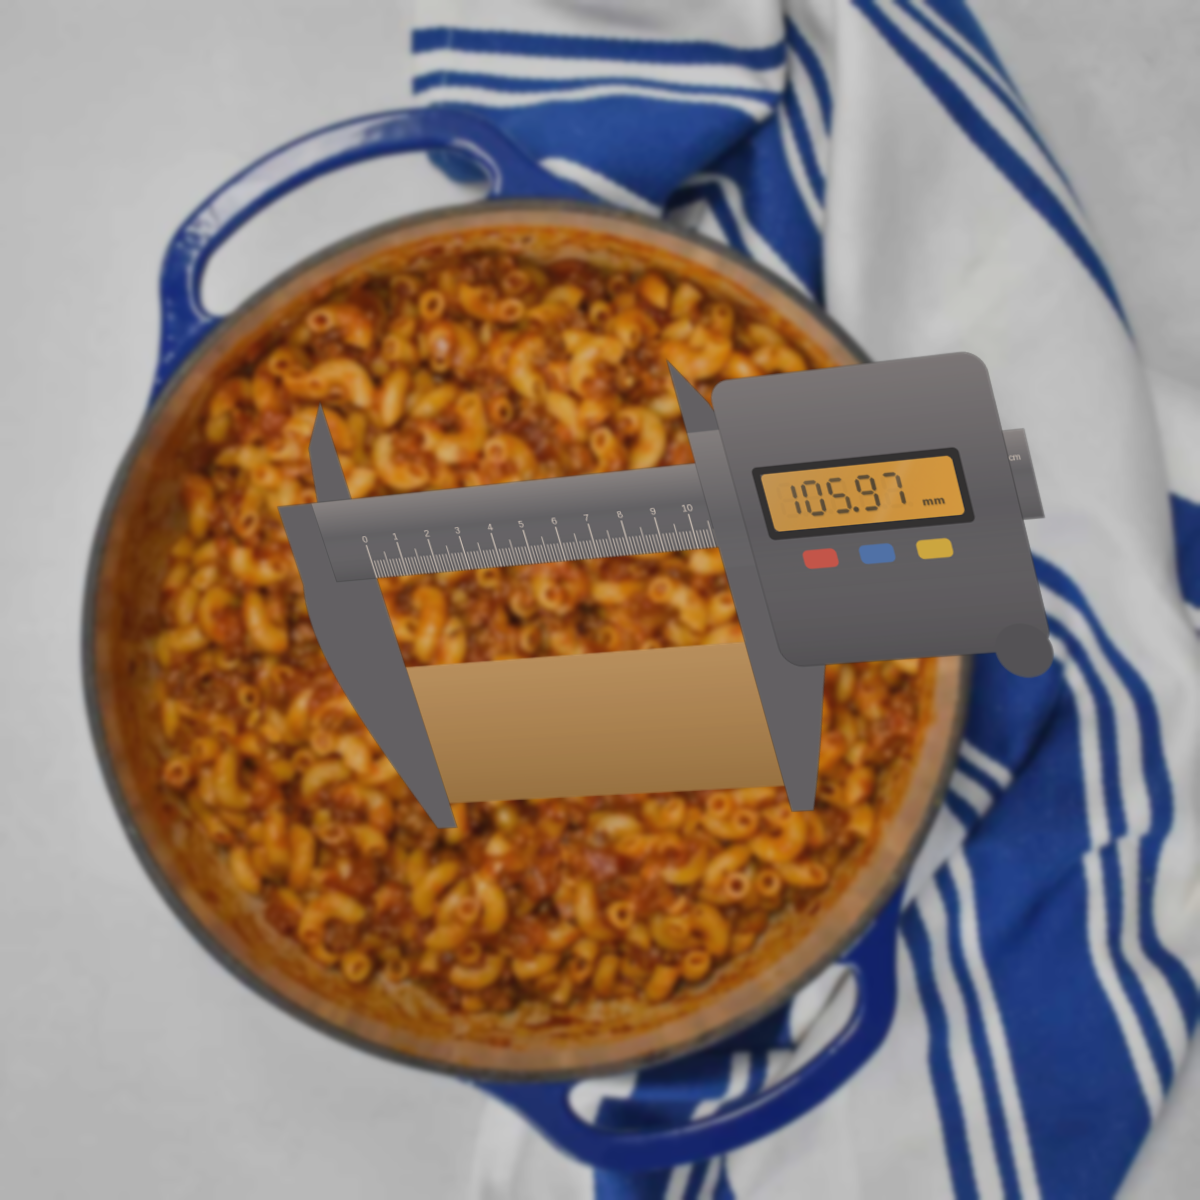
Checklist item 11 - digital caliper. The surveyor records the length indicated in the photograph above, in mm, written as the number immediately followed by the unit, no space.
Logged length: 105.97mm
